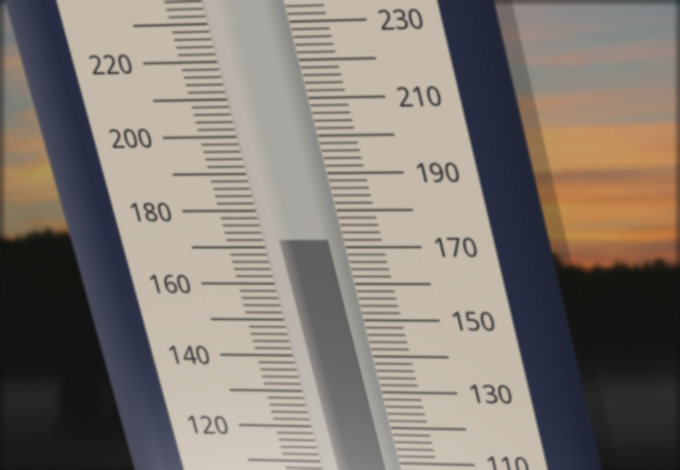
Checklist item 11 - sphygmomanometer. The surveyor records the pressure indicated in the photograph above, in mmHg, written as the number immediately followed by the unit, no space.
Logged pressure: 172mmHg
